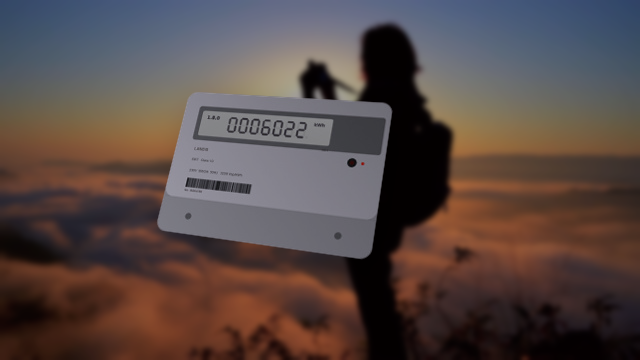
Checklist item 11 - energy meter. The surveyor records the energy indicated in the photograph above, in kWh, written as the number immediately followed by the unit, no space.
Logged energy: 6022kWh
